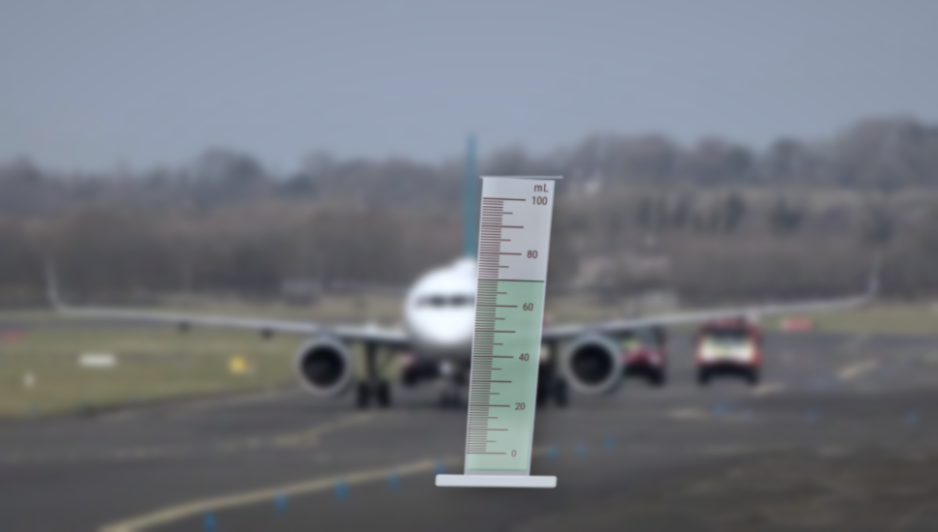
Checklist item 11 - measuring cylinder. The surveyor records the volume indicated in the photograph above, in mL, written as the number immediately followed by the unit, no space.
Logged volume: 70mL
